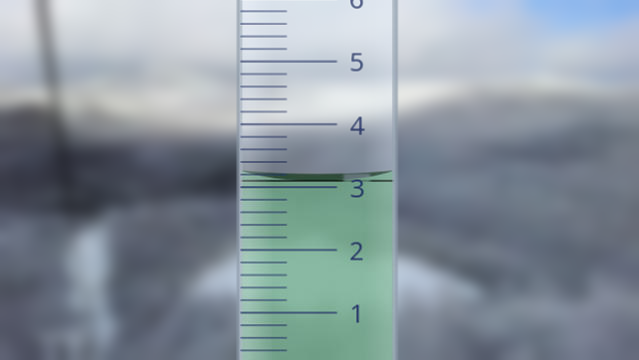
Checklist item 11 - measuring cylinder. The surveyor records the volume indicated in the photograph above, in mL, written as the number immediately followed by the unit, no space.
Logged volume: 3.1mL
